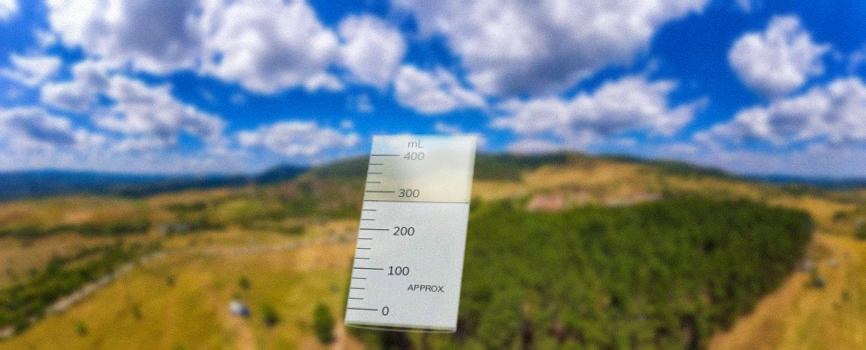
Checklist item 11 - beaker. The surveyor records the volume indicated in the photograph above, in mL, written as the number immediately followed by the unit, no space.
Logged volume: 275mL
